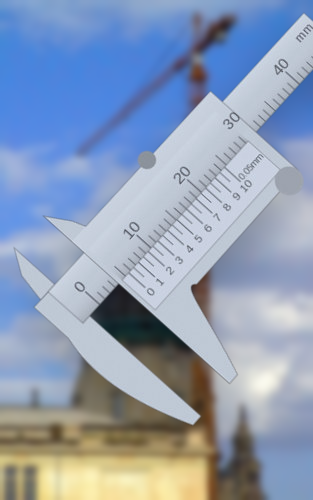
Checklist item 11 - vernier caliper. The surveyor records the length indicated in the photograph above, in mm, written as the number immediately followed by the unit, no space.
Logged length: 5.6mm
